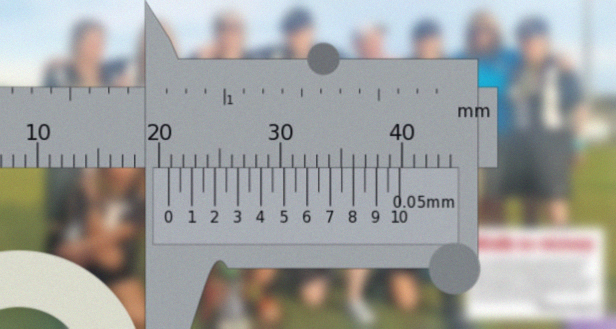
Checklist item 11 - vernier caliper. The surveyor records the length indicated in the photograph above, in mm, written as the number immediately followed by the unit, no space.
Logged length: 20.8mm
